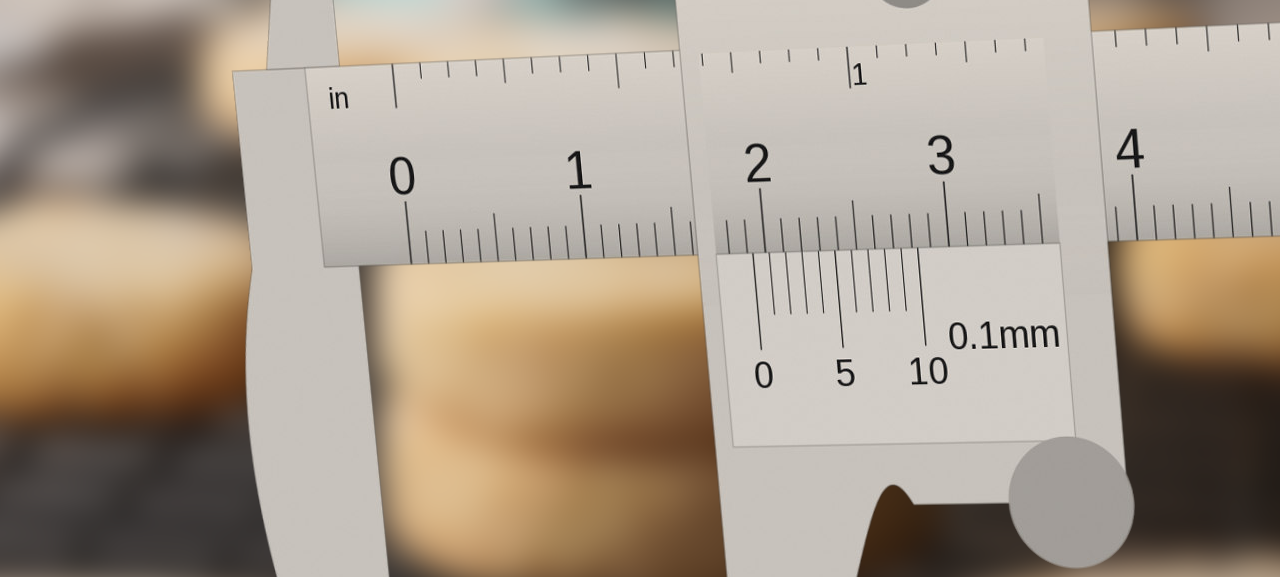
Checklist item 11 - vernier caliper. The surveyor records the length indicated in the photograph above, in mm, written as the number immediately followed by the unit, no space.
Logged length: 19.3mm
